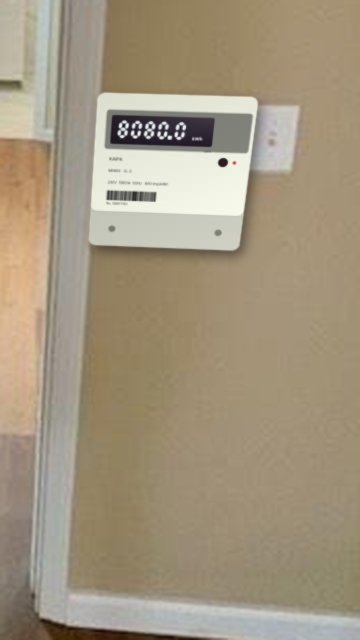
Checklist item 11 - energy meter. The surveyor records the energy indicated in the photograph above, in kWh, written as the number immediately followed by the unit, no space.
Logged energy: 8080.0kWh
